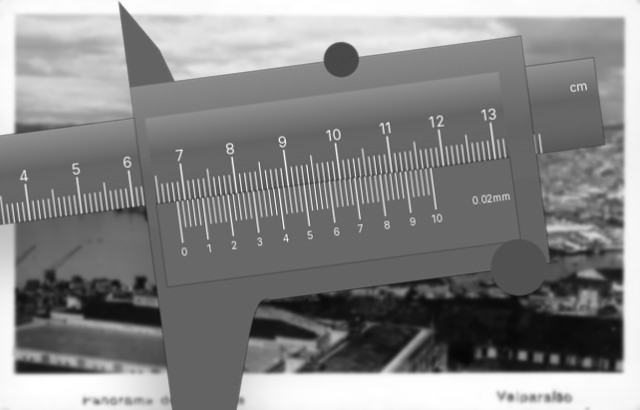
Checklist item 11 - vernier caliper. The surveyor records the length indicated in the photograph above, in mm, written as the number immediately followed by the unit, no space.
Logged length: 68.5mm
